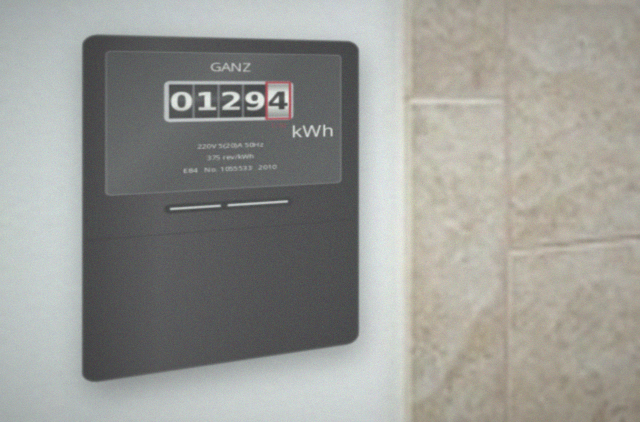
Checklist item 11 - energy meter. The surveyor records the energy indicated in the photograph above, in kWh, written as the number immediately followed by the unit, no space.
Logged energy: 129.4kWh
